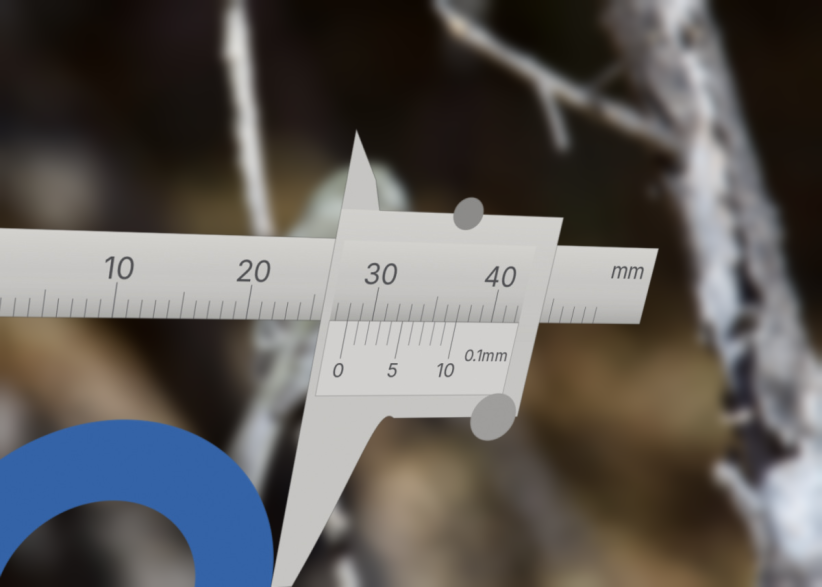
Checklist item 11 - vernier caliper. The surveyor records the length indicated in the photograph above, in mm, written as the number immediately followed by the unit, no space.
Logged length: 28.0mm
